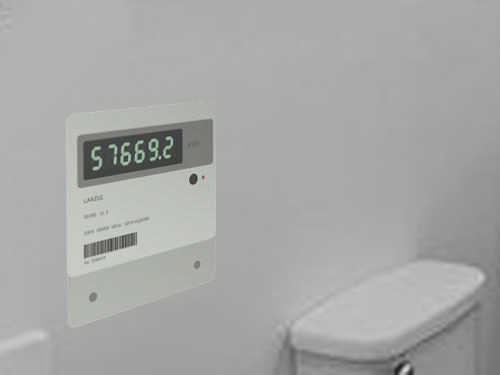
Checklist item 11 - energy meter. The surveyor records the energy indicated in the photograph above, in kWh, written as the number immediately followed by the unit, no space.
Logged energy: 57669.2kWh
